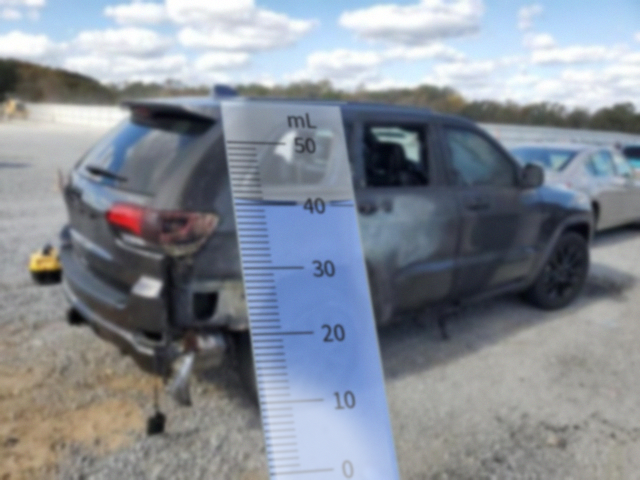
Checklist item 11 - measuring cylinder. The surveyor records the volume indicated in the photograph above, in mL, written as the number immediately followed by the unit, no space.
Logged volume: 40mL
